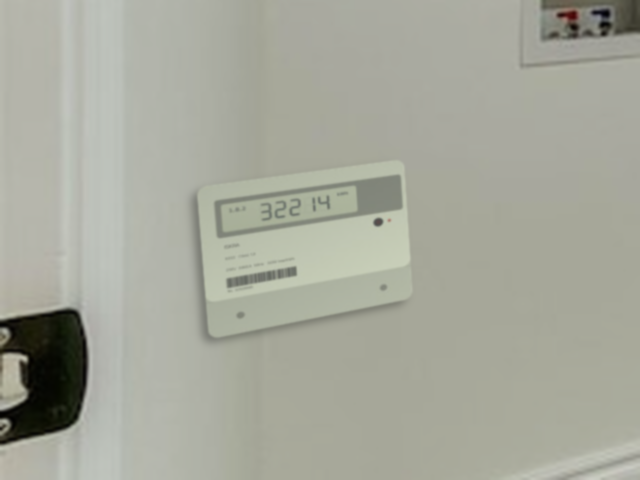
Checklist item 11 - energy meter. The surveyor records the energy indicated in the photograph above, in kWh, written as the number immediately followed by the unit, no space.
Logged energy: 32214kWh
